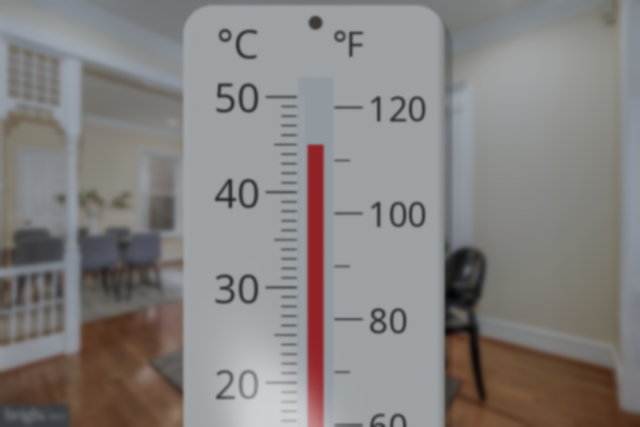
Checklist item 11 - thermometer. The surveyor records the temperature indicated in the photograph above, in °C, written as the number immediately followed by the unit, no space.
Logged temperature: 45°C
